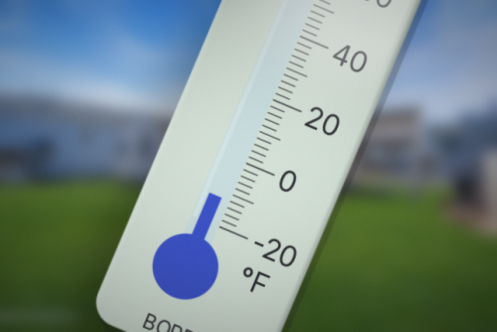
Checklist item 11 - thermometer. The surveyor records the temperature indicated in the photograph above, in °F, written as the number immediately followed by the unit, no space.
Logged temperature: -12°F
